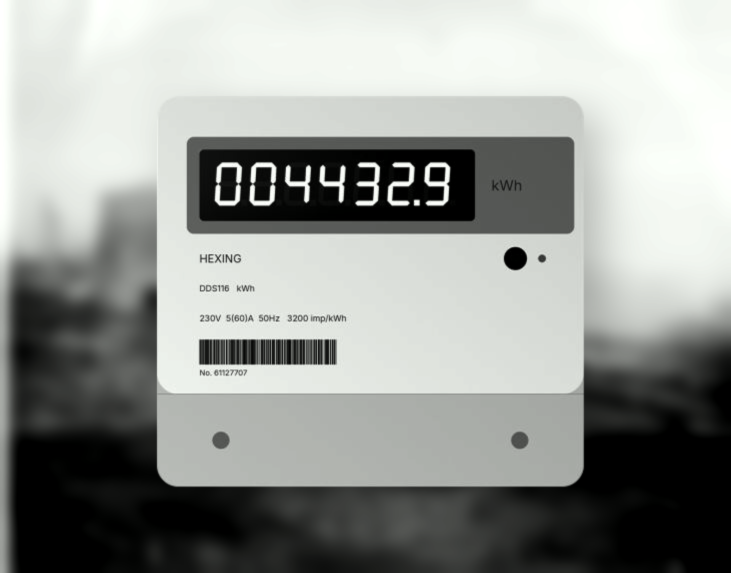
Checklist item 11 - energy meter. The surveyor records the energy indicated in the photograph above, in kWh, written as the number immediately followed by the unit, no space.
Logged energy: 4432.9kWh
